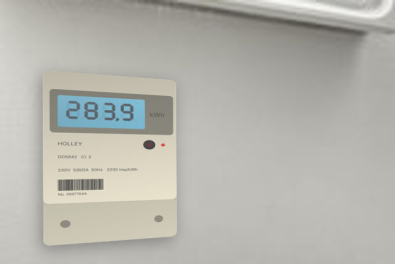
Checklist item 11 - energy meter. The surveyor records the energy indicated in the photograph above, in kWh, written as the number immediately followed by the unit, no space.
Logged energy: 283.9kWh
